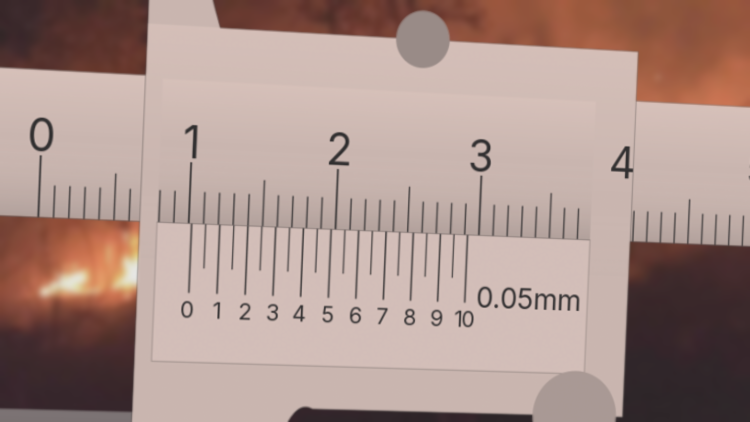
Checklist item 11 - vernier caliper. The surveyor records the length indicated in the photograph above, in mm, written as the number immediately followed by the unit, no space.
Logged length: 10.2mm
